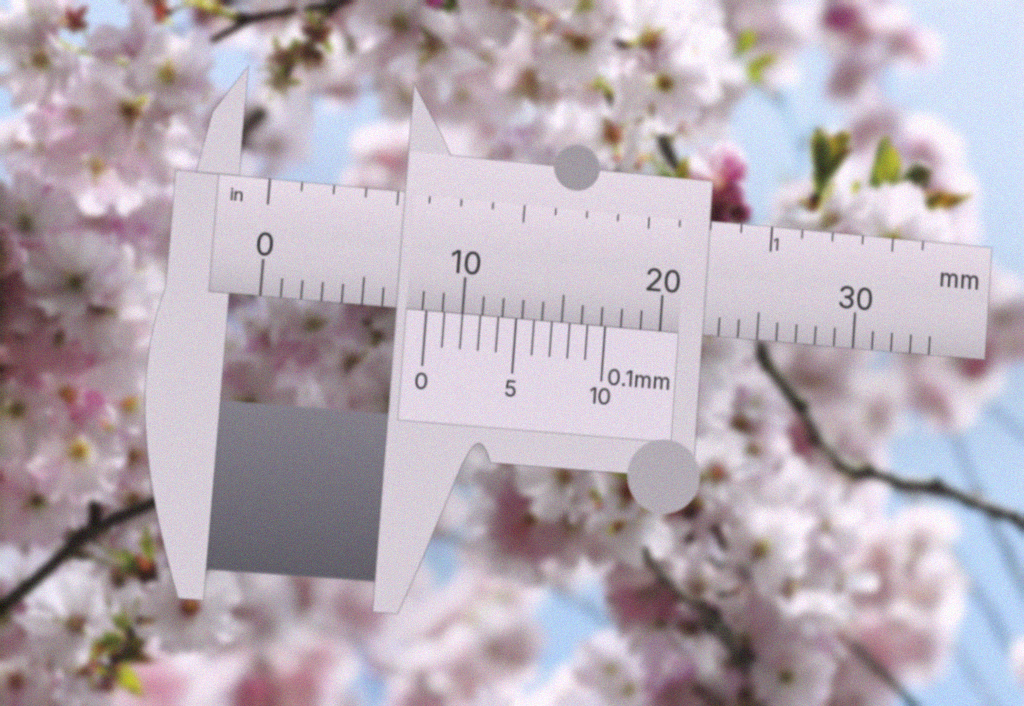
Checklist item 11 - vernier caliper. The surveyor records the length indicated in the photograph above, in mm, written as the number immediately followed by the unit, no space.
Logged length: 8.2mm
